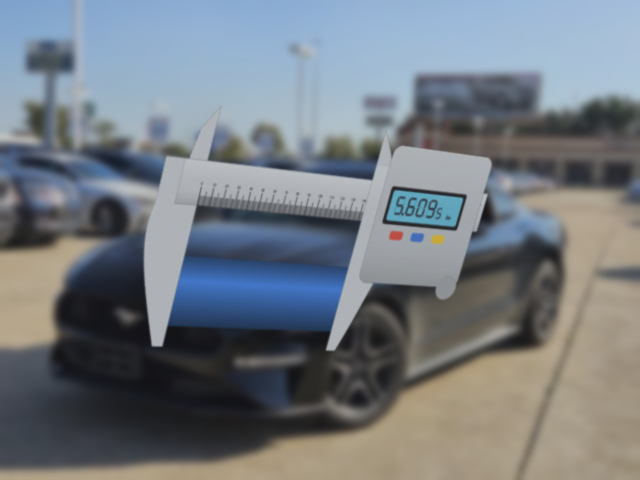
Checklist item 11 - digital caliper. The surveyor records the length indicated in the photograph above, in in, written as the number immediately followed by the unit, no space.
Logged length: 5.6095in
